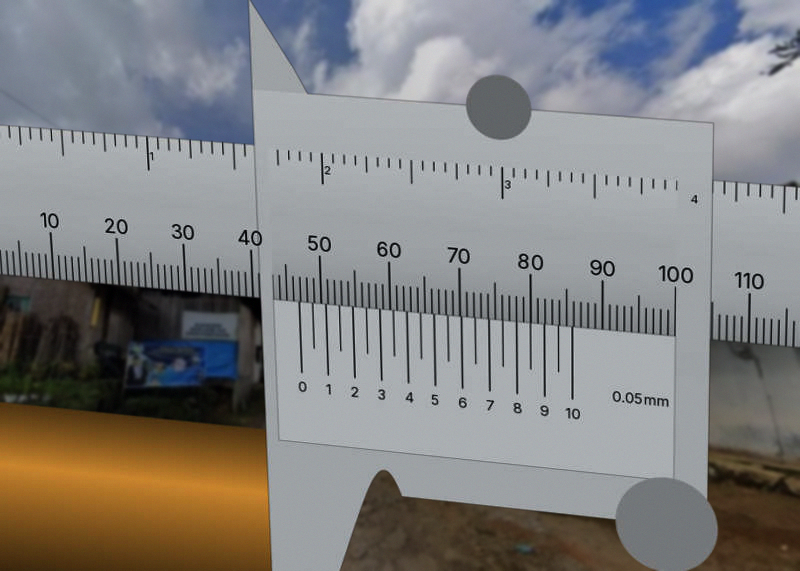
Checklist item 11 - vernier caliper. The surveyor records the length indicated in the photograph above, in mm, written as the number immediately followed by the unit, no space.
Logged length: 46.8mm
